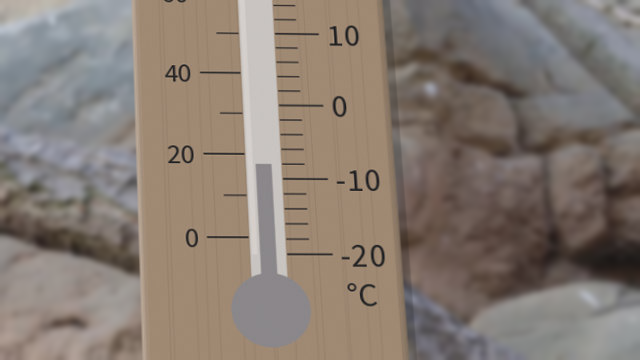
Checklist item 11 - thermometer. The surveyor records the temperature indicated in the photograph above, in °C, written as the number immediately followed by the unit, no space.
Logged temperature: -8°C
